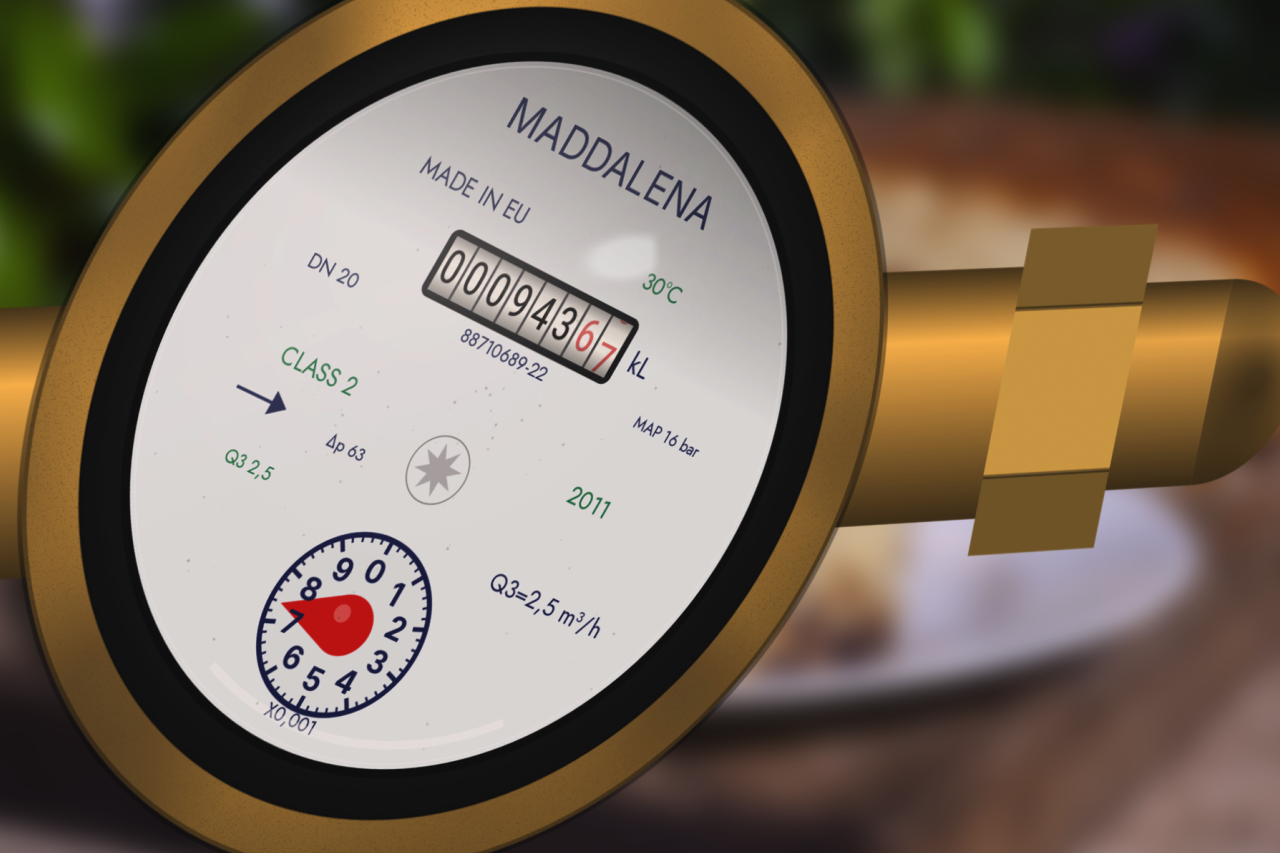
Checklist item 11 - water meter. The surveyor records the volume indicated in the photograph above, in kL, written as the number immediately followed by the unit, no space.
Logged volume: 943.667kL
